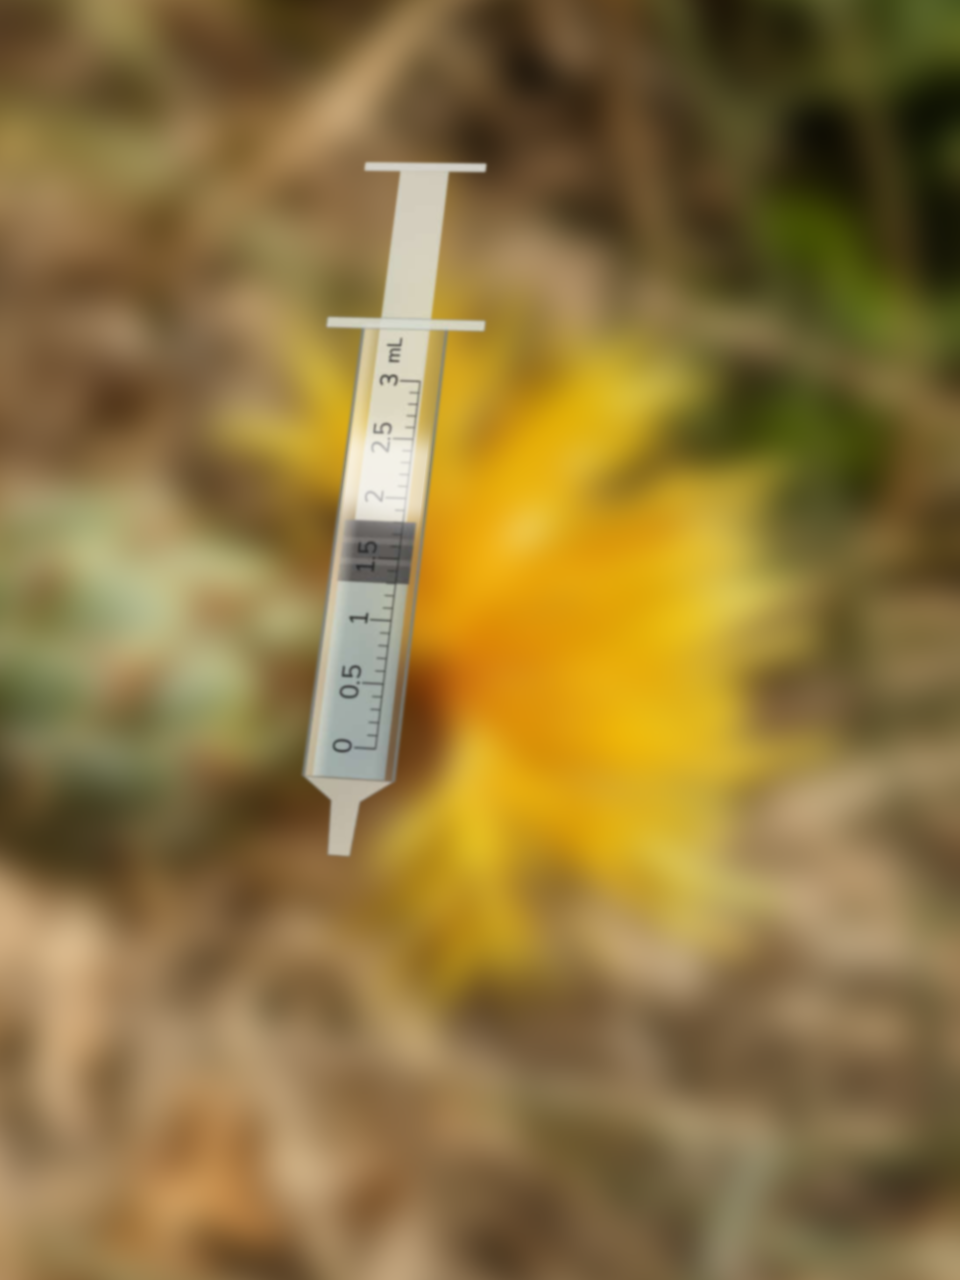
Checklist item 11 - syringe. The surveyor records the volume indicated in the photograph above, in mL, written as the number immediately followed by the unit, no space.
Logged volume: 1.3mL
